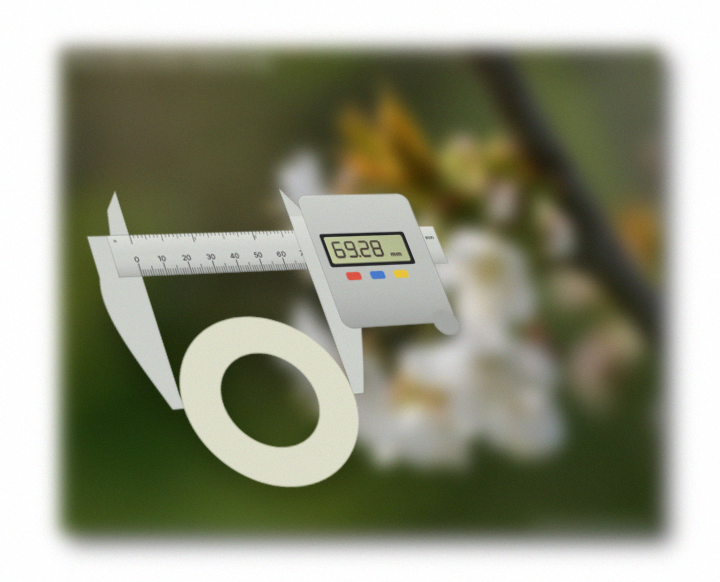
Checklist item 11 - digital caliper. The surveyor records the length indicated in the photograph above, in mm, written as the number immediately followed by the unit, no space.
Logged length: 69.28mm
